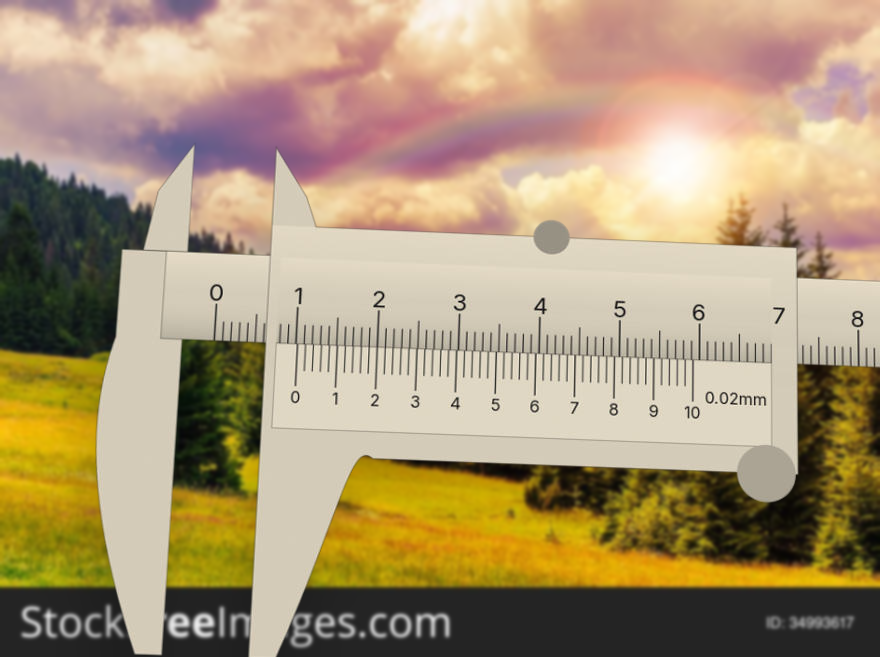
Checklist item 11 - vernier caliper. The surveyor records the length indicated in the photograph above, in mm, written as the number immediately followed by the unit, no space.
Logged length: 10.2mm
